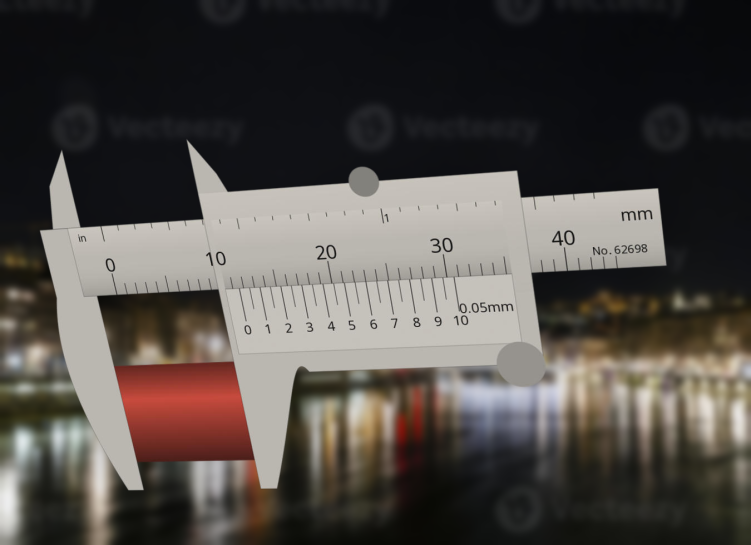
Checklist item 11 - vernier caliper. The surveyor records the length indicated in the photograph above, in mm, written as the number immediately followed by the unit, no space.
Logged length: 11.6mm
